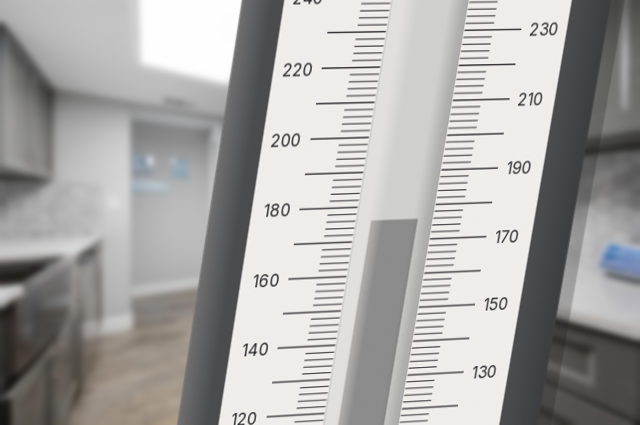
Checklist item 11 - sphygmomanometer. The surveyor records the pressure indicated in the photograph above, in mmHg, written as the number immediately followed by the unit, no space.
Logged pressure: 176mmHg
